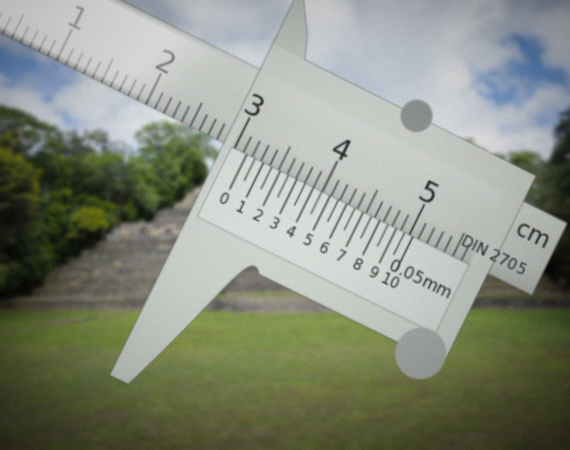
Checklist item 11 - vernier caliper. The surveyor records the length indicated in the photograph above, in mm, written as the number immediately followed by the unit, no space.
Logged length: 31.4mm
